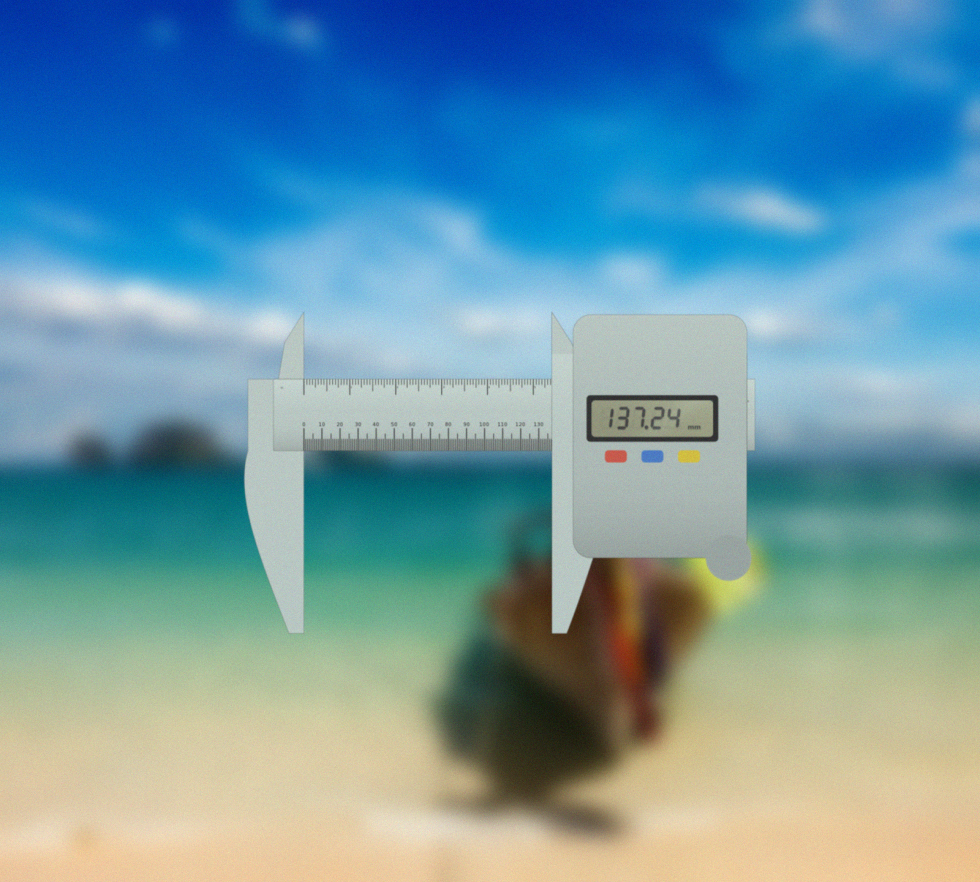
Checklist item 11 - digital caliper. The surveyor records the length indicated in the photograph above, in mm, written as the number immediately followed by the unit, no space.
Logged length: 137.24mm
